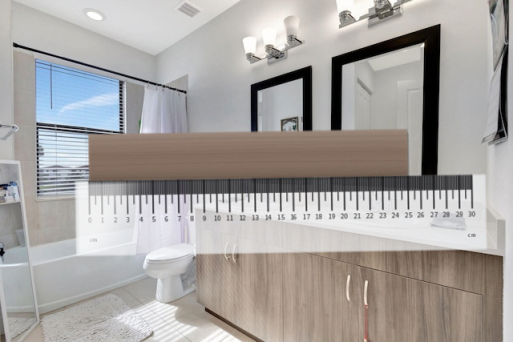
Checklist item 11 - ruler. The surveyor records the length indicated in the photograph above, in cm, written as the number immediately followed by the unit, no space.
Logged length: 25cm
